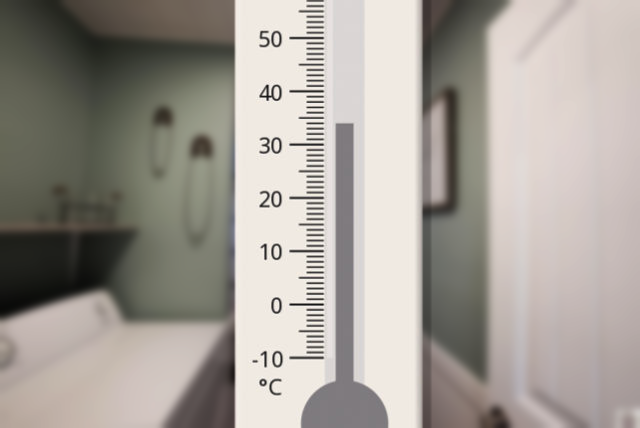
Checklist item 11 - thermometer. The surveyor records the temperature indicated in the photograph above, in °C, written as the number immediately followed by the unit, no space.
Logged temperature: 34°C
